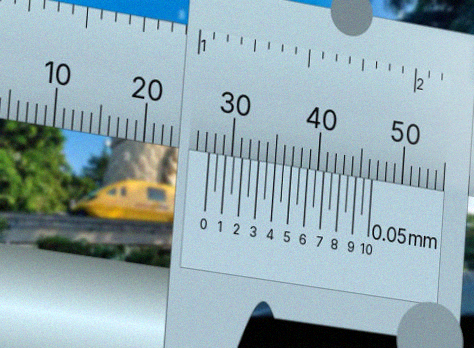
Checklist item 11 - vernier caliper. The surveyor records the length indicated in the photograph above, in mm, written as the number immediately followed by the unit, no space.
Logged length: 27.4mm
